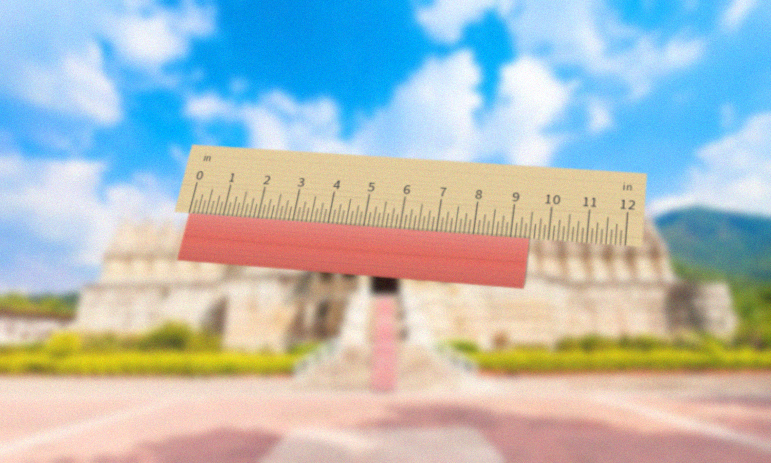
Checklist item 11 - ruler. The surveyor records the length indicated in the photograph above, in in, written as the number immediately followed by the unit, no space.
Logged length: 9.5in
